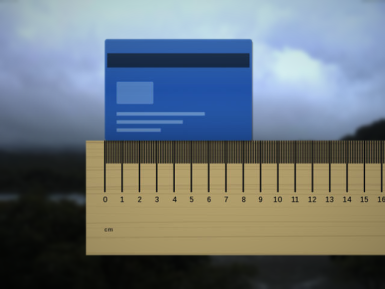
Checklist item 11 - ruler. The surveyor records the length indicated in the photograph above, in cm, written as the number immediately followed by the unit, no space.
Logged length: 8.5cm
